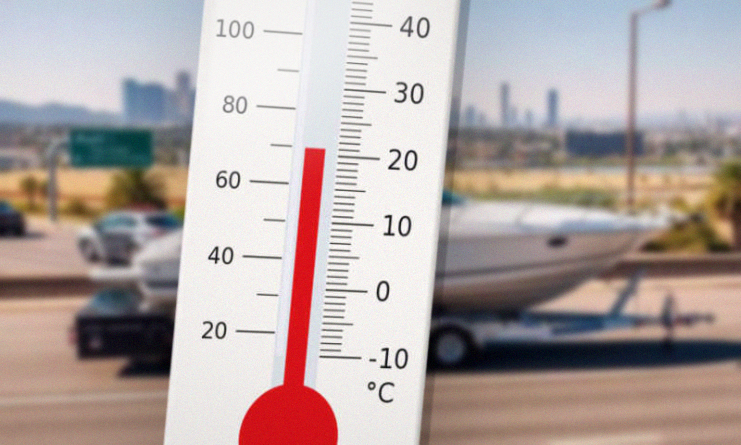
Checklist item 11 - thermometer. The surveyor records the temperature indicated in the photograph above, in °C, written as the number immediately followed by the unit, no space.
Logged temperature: 21°C
